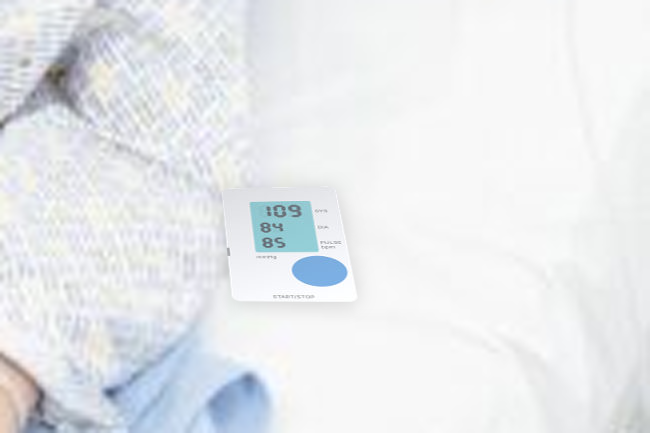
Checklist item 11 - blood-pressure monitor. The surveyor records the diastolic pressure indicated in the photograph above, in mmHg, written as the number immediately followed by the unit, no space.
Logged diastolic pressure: 84mmHg
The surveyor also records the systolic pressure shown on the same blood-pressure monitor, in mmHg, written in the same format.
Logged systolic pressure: 109mmHg
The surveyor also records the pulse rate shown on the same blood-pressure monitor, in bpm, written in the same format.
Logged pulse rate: 85bpm
